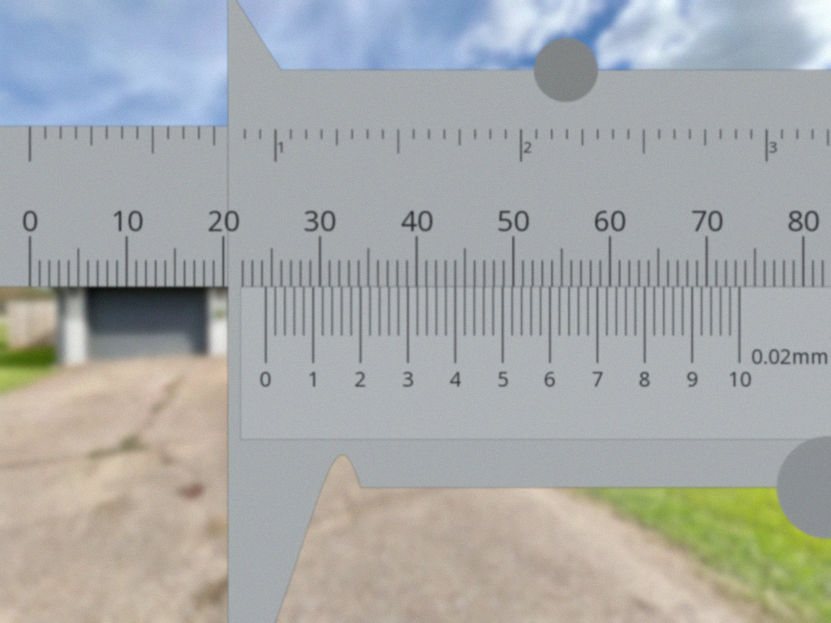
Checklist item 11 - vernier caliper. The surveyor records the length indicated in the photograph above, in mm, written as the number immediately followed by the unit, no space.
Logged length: 24.4mm
